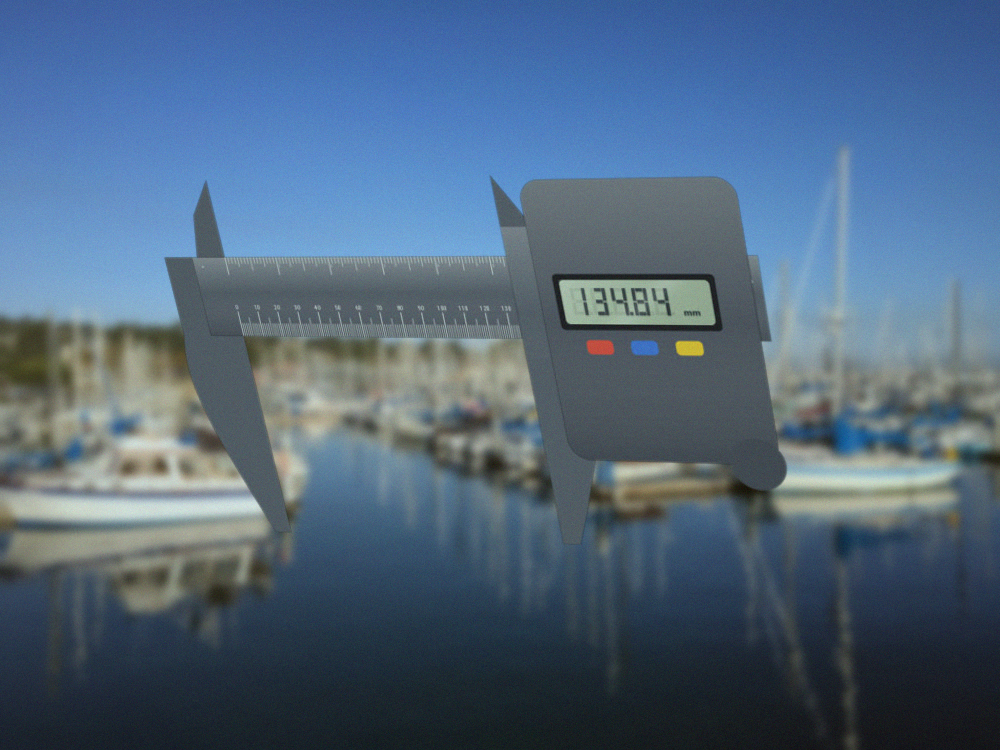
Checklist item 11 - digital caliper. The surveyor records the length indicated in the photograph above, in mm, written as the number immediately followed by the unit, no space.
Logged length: 134.84mm
